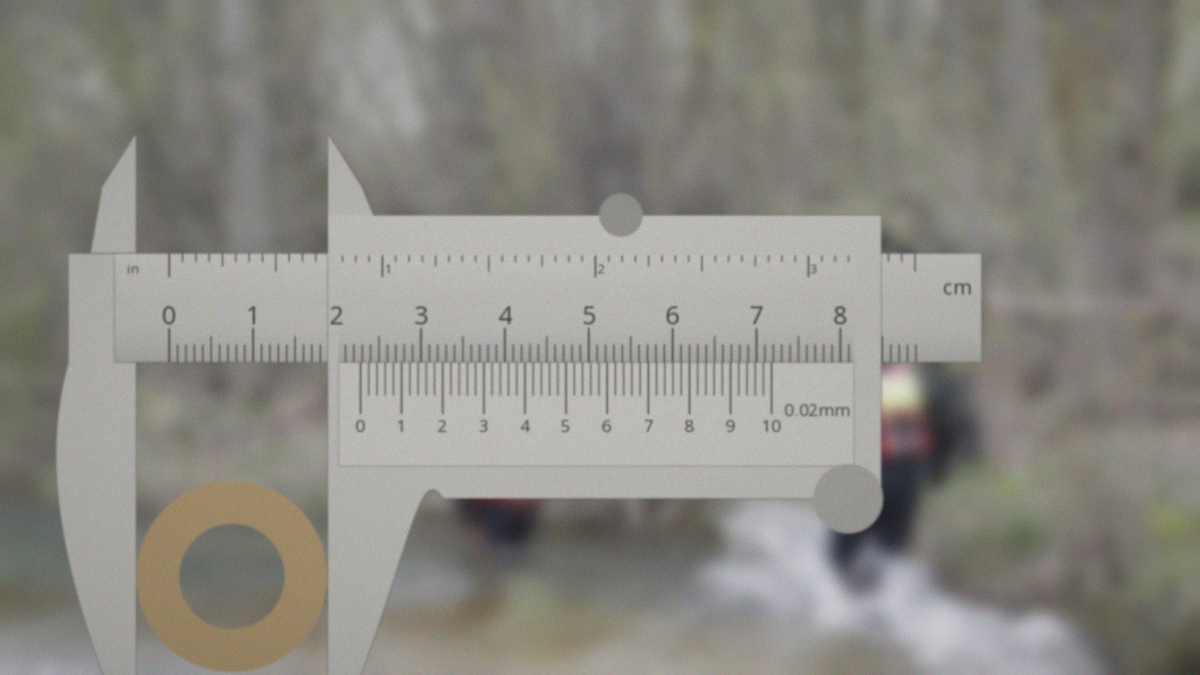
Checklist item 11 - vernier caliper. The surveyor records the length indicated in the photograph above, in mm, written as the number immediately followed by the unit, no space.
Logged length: 22.8mm
